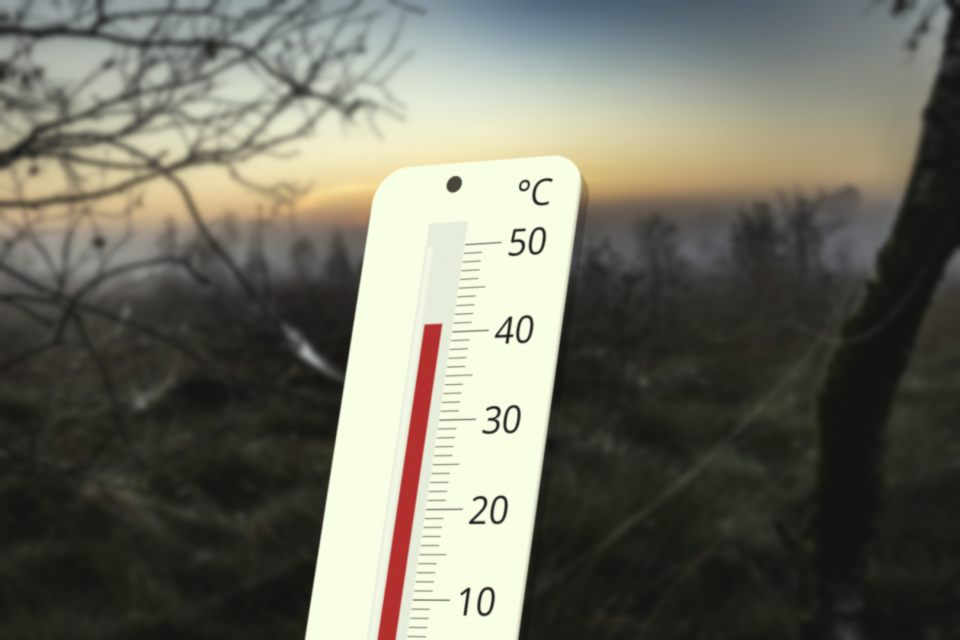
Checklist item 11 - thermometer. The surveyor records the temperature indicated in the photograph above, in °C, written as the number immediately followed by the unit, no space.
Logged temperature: 41°C
